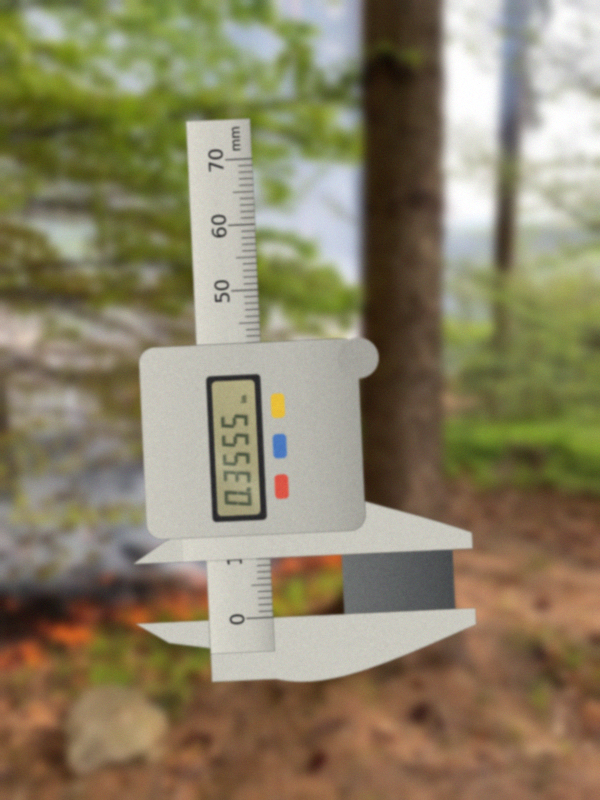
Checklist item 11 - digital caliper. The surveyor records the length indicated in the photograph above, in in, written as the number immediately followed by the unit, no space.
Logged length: 0.3555in
